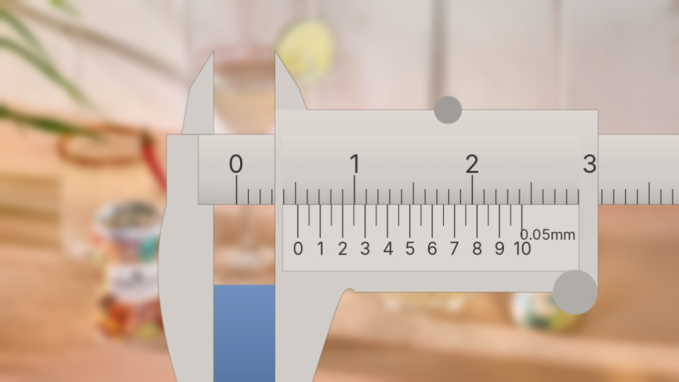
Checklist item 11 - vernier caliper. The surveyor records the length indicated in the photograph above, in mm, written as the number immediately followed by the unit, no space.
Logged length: 5.2mm
